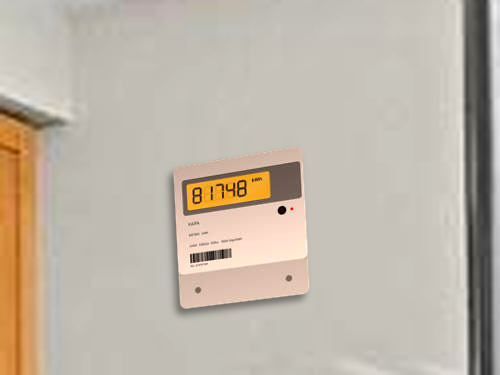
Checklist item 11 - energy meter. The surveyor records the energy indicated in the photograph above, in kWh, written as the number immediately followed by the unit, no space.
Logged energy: 81748kWh
